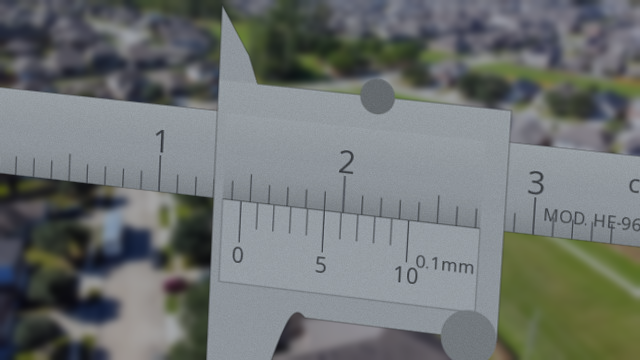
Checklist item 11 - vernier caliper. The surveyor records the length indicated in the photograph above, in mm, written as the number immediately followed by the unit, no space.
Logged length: 14.5mm
